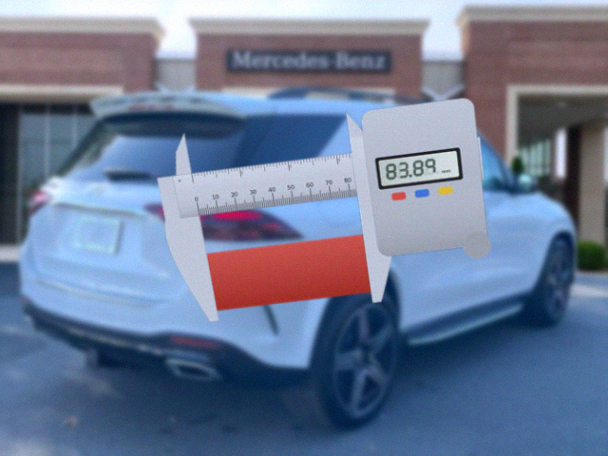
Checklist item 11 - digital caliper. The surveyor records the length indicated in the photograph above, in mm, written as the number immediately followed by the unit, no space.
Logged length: 83.89mm
